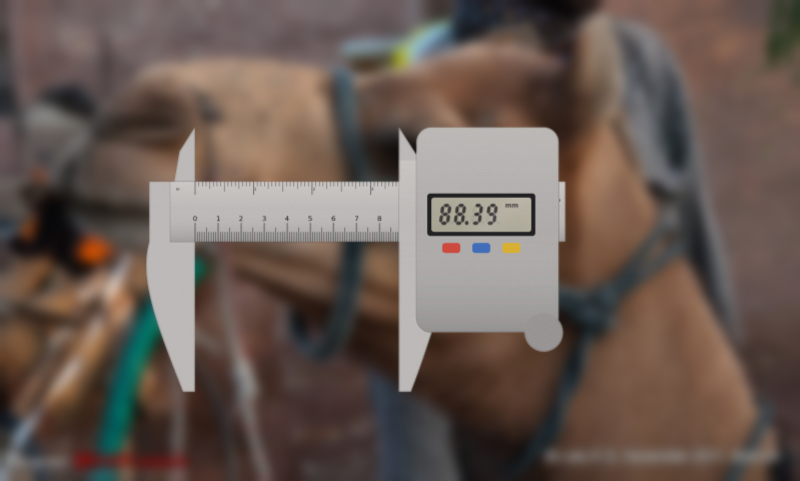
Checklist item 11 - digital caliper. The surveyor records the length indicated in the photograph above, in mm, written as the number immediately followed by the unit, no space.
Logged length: 88.39mm
